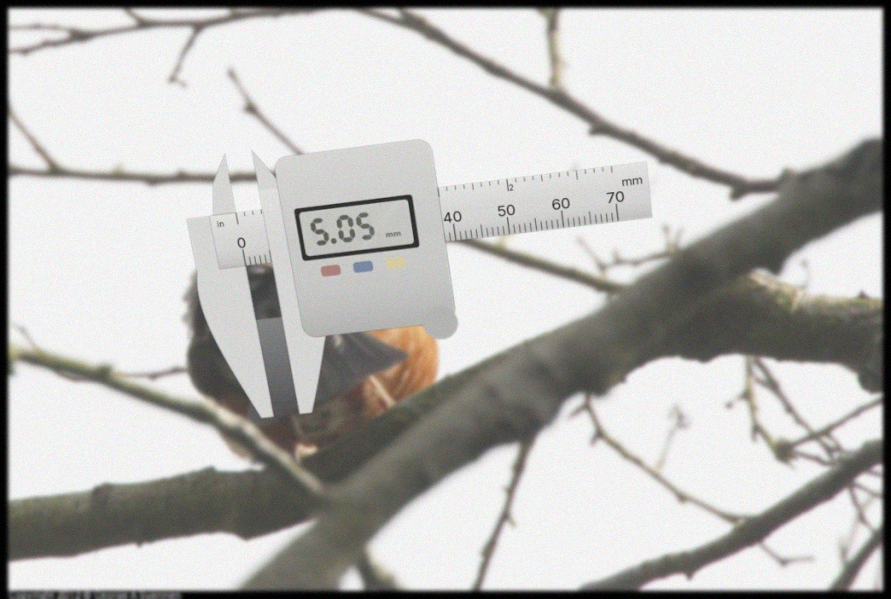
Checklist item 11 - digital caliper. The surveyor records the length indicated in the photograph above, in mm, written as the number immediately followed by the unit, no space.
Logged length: 5.05mm
